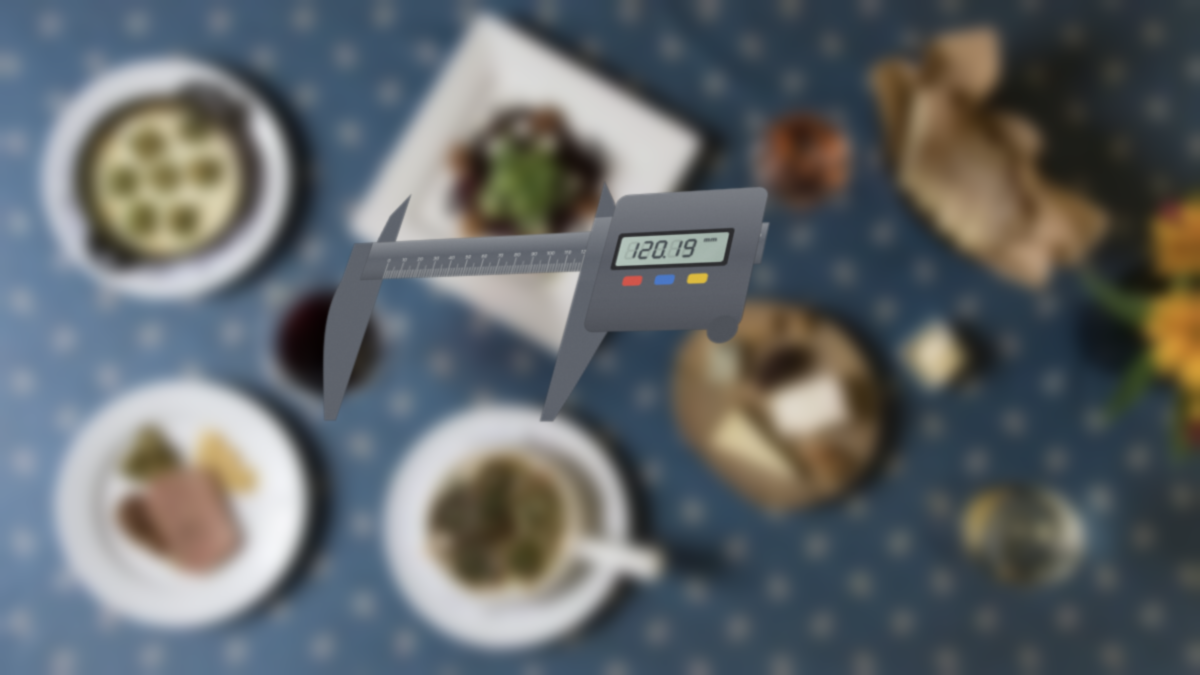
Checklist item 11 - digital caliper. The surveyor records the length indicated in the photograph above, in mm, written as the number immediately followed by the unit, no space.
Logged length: 120.19mm
